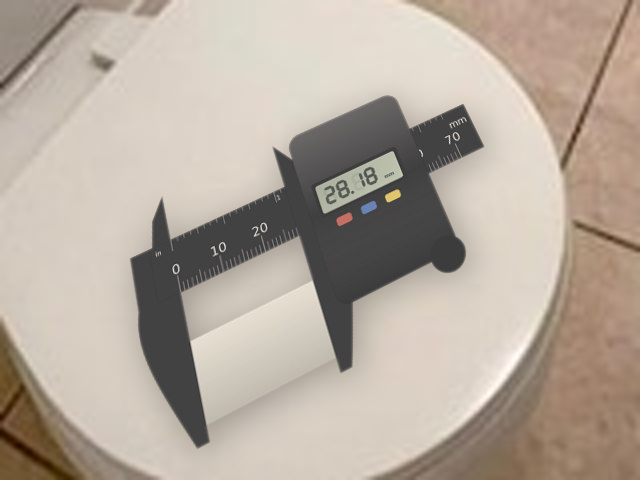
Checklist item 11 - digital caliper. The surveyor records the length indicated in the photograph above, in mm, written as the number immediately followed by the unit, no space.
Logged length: 28.18mm
